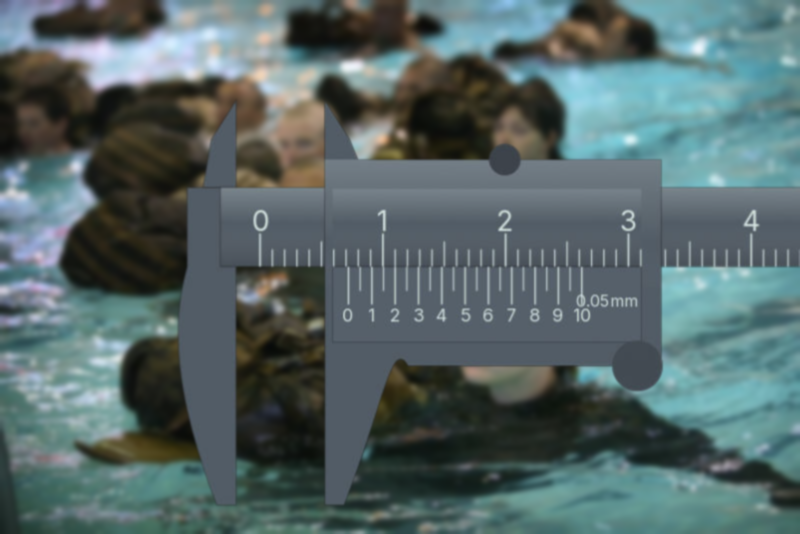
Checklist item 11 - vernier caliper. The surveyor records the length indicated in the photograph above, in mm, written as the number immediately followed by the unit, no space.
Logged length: 7.2mm
